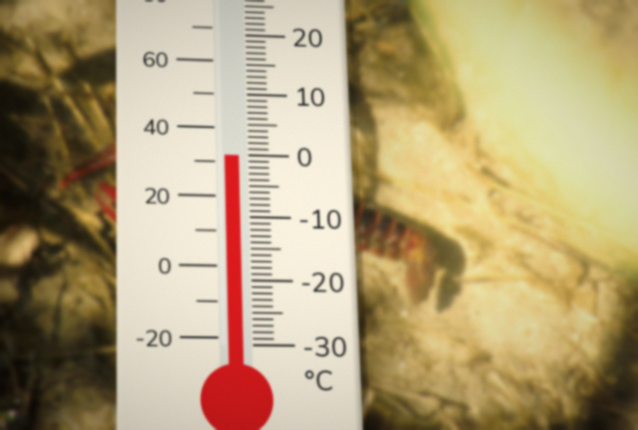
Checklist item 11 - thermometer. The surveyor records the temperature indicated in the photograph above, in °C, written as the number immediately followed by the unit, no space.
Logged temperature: 0°C
